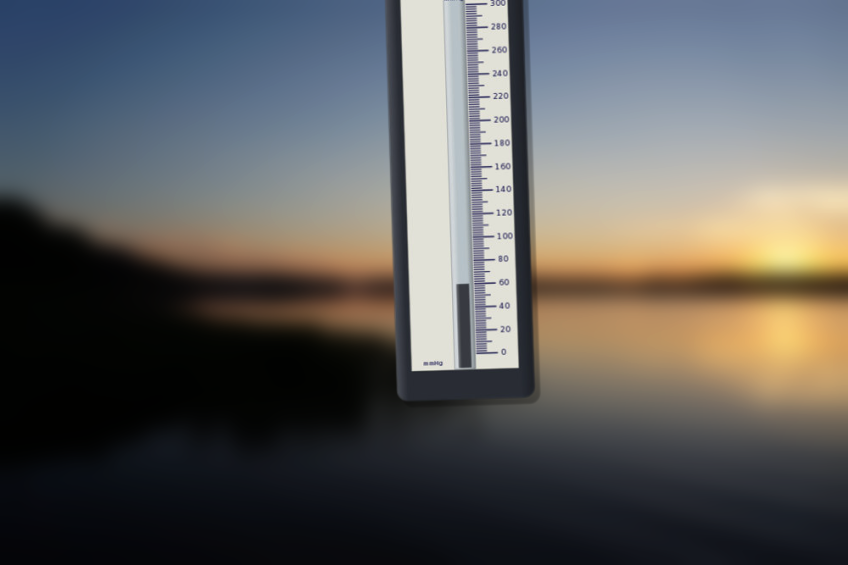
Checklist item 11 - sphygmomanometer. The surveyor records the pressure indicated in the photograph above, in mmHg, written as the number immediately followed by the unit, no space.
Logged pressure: 60mmHg
